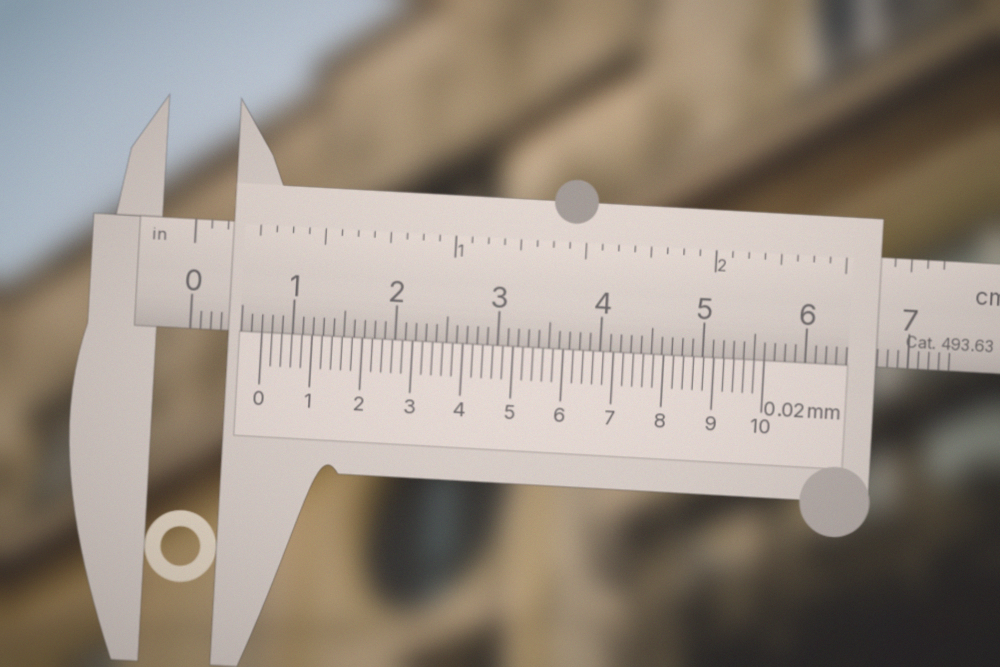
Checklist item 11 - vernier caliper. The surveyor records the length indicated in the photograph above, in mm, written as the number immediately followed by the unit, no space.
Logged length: 7.0mm
